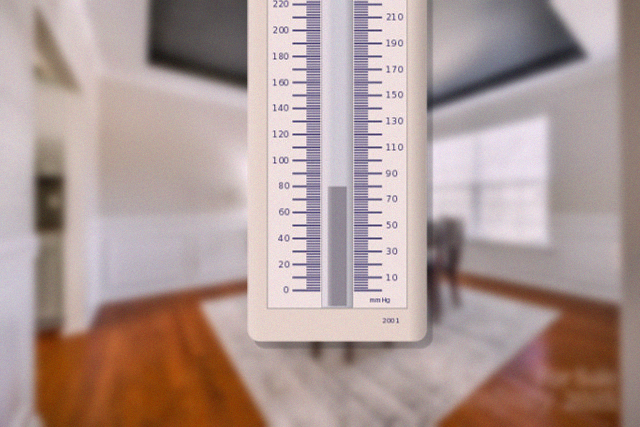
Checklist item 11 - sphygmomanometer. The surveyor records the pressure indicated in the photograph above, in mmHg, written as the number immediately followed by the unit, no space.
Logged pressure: 80mmHg
